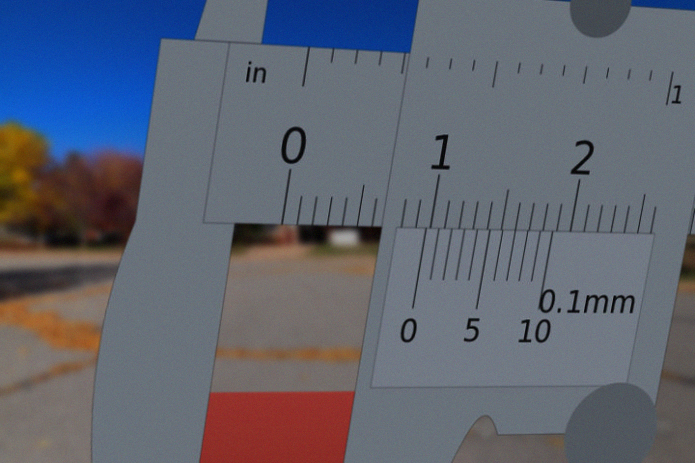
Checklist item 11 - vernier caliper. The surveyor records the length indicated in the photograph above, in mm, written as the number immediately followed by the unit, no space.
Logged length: 9.7mm
